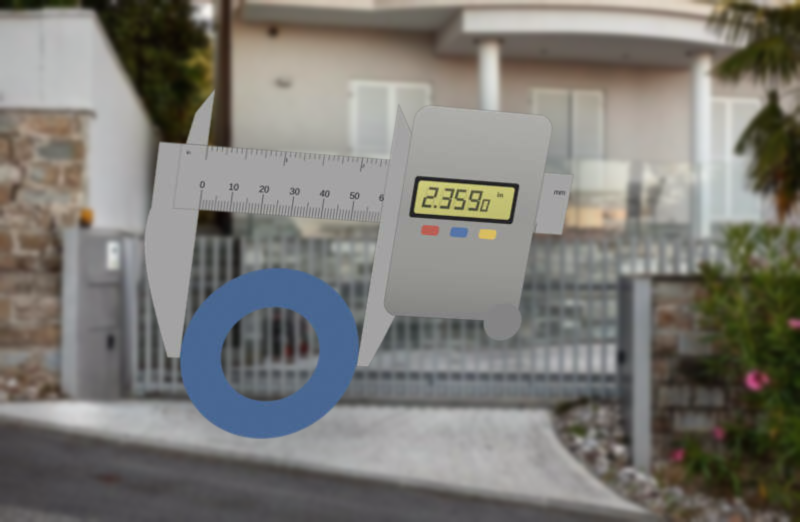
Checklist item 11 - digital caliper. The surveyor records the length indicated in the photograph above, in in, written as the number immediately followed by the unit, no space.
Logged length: 2.3590in
